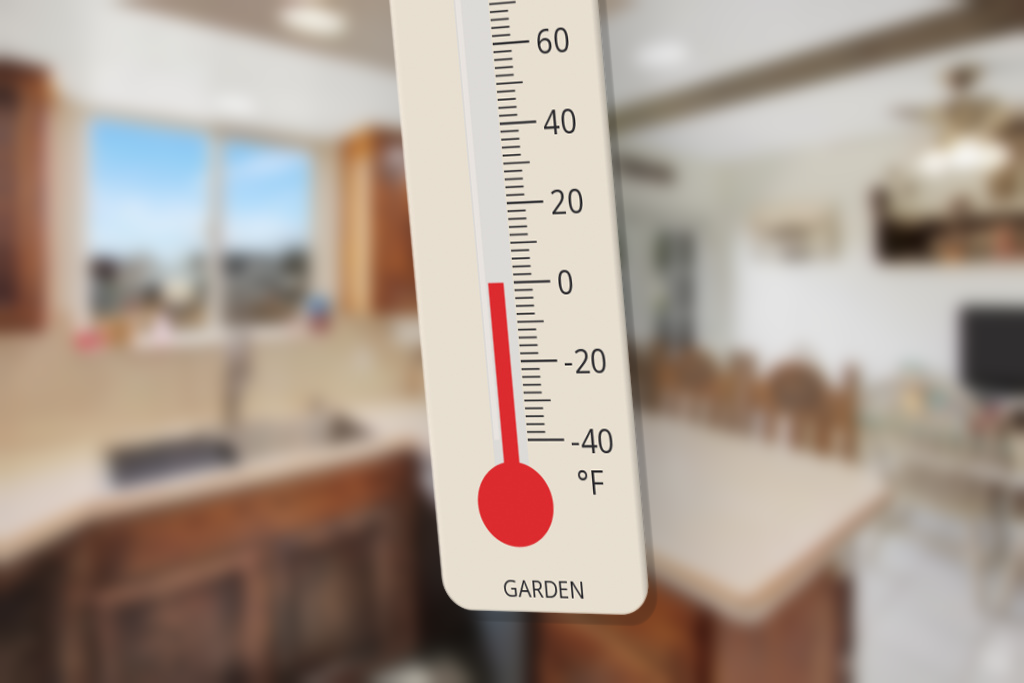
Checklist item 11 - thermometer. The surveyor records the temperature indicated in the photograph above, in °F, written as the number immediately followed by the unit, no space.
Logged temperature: 0°F
